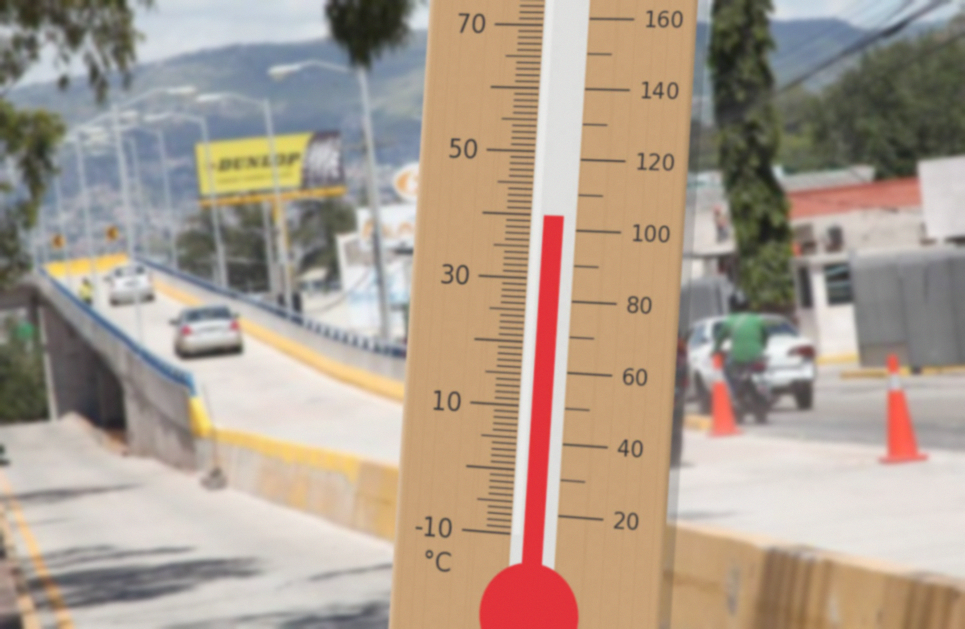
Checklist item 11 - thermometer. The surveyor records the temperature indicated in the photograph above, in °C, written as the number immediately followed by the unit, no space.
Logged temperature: 40°C
